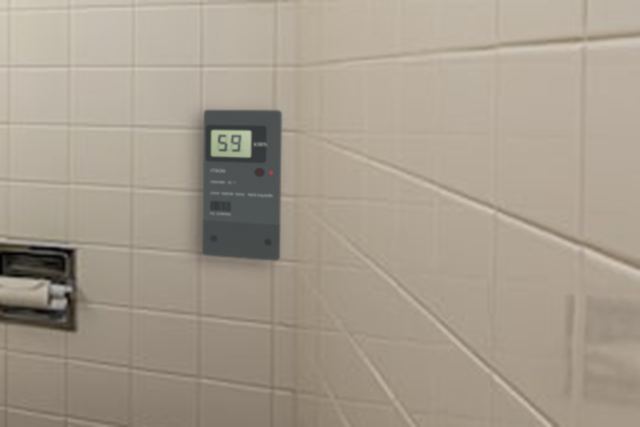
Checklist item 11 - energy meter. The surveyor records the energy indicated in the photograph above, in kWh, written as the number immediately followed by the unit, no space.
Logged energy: 59kWh
